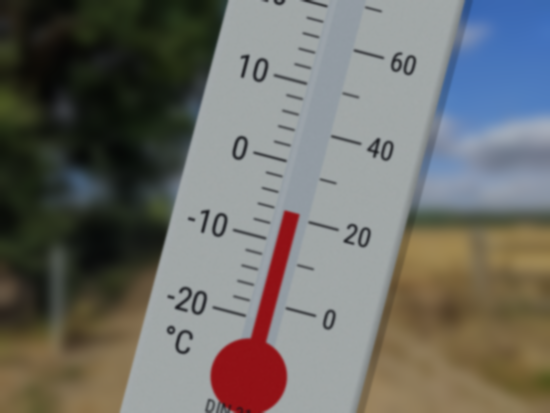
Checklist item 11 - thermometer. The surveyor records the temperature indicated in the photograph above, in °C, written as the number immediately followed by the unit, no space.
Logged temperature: -6°C
